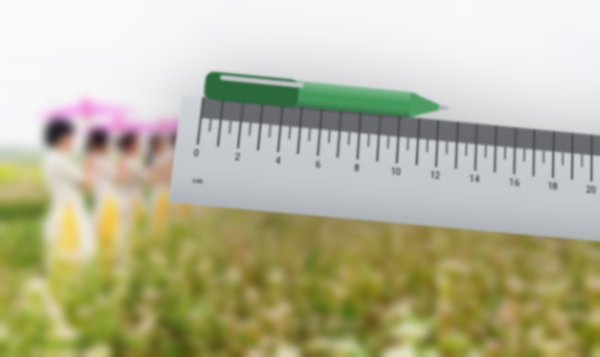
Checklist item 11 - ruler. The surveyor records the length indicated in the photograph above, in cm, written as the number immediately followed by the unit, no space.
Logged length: 12.5cm
